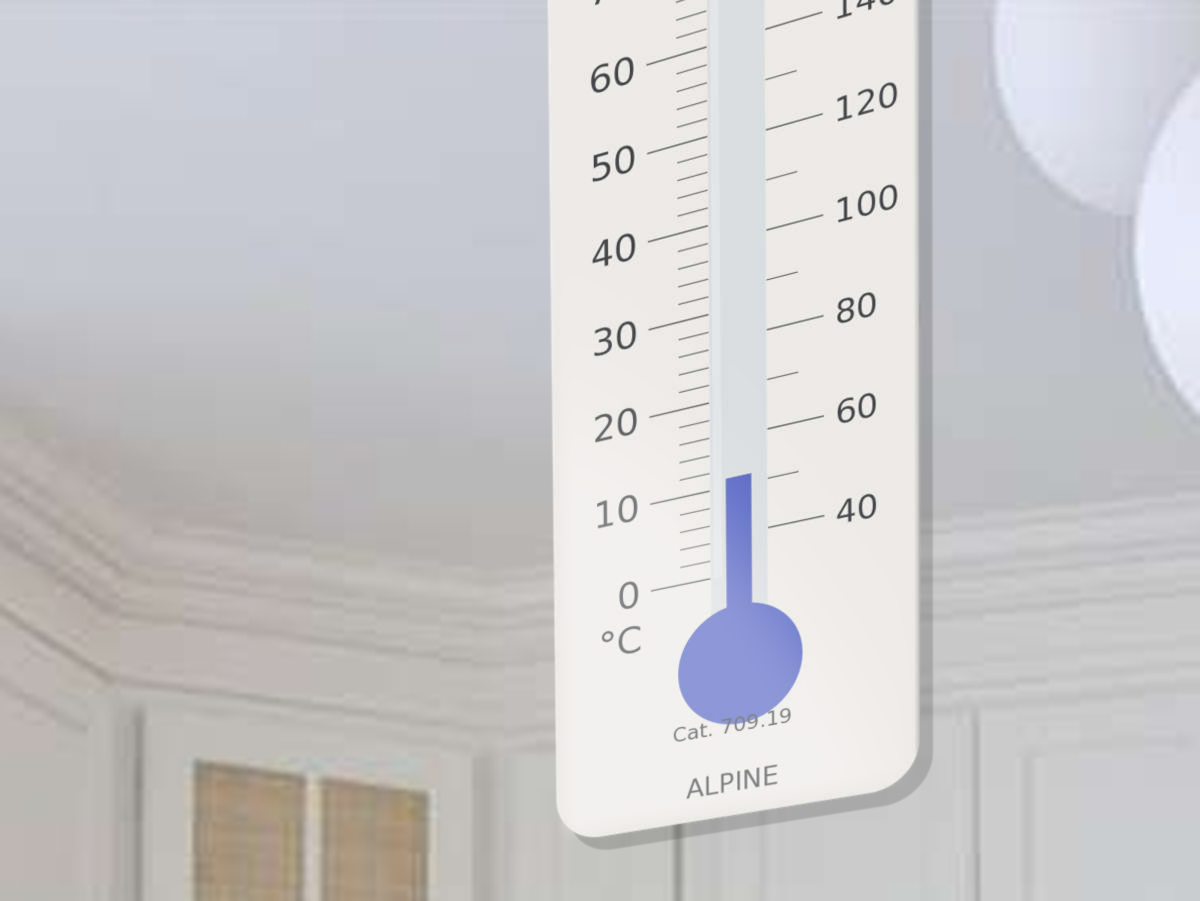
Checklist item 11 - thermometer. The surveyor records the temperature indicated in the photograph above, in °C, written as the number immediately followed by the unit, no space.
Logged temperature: 11°C
